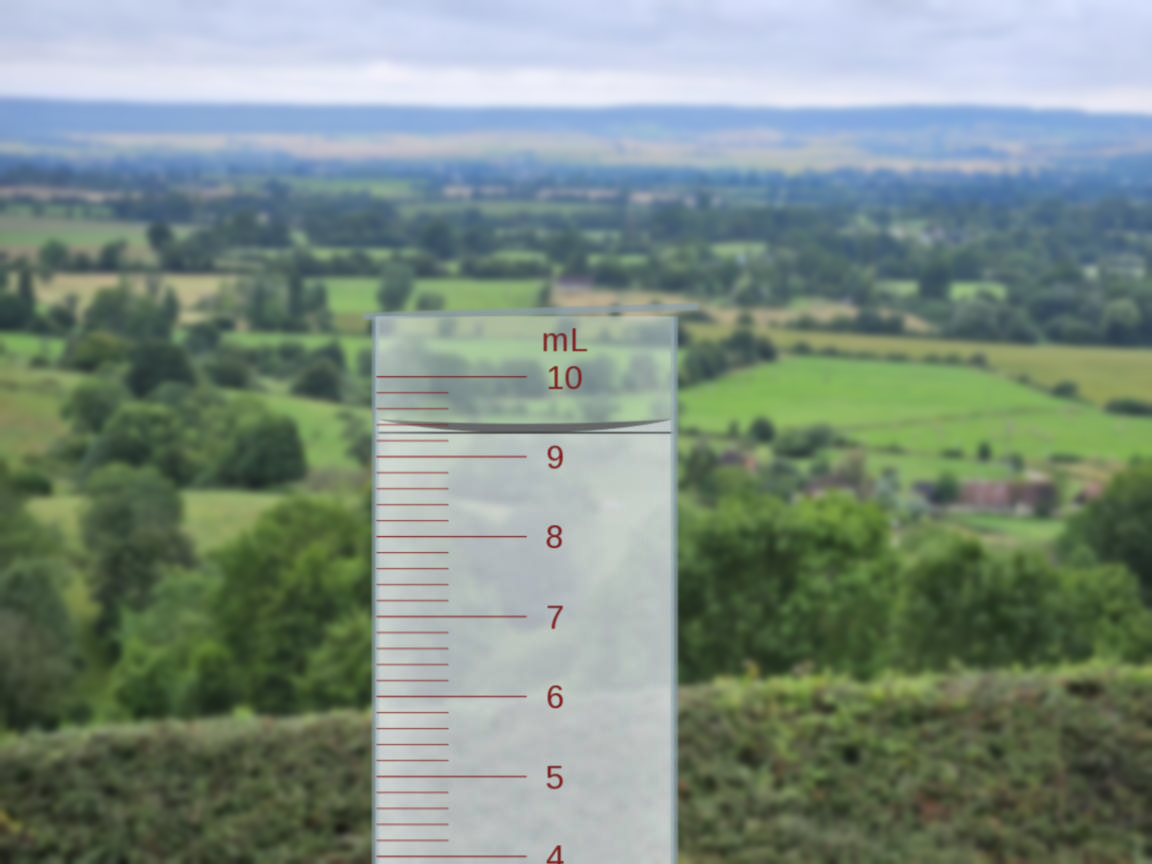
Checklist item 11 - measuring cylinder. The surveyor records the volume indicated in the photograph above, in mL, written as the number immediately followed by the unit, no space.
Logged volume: 9.3mL
